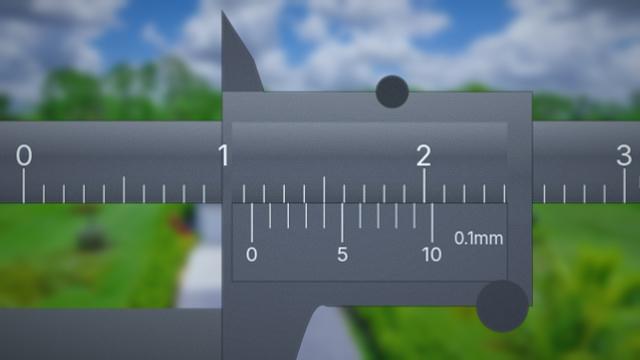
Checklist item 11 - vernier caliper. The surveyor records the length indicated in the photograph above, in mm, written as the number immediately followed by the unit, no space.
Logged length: 11.4mm
